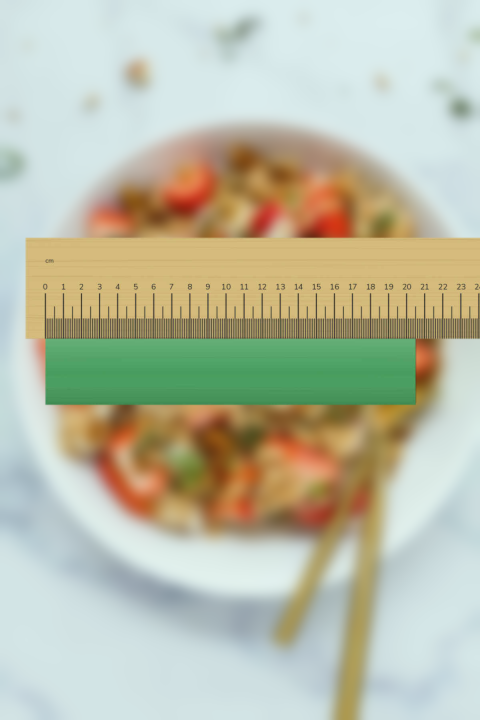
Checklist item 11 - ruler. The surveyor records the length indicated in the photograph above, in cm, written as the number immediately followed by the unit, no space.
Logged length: 20.5cm
